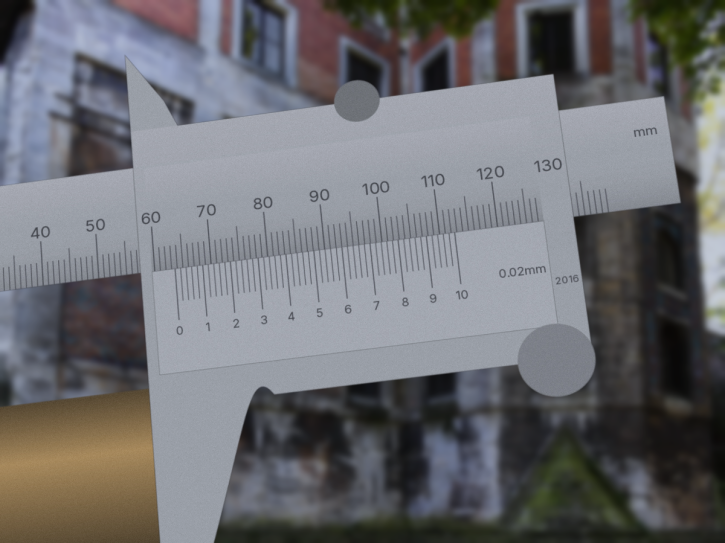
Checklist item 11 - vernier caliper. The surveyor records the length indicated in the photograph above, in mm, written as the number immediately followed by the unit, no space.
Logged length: 63.6mm
